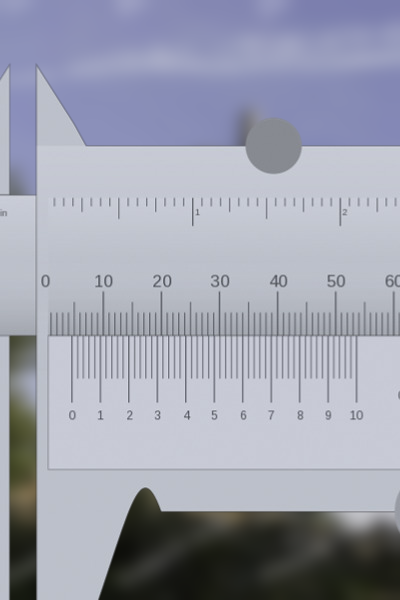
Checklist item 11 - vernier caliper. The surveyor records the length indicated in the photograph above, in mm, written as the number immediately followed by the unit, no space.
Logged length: 4.6mm
